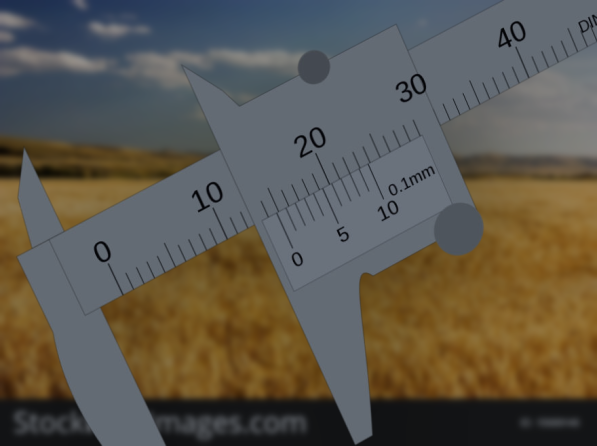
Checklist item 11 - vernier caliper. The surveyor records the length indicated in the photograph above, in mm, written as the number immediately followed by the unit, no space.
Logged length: 14.8mm
